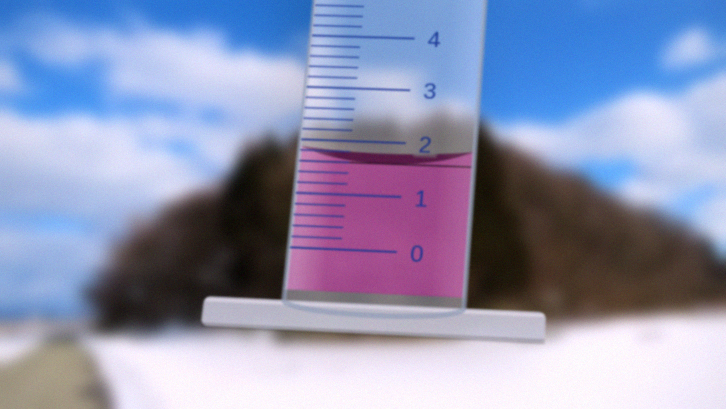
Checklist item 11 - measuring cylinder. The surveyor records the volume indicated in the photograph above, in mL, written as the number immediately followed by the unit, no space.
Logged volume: 1.6mL
